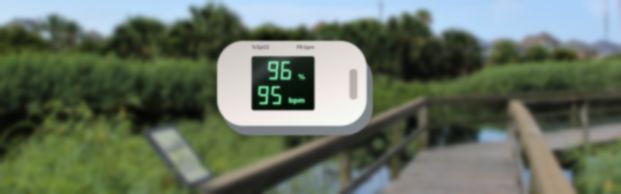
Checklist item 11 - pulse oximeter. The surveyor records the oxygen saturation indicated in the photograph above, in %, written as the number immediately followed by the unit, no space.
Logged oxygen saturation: 96%
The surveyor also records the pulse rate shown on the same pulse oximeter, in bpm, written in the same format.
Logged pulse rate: 95bpm
